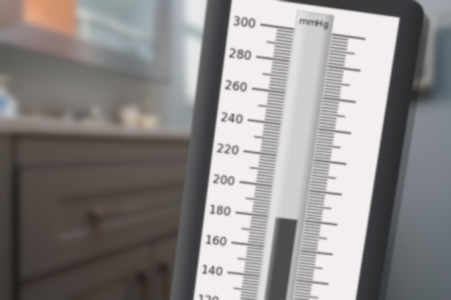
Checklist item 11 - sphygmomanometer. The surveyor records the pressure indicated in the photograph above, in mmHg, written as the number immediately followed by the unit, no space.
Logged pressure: 180mmHg
